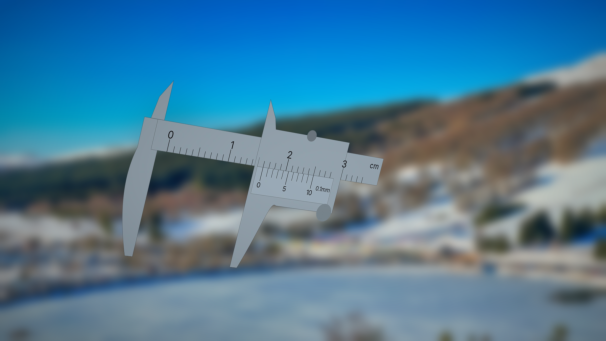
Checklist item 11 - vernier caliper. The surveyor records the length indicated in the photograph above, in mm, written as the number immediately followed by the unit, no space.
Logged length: 16.0mm
